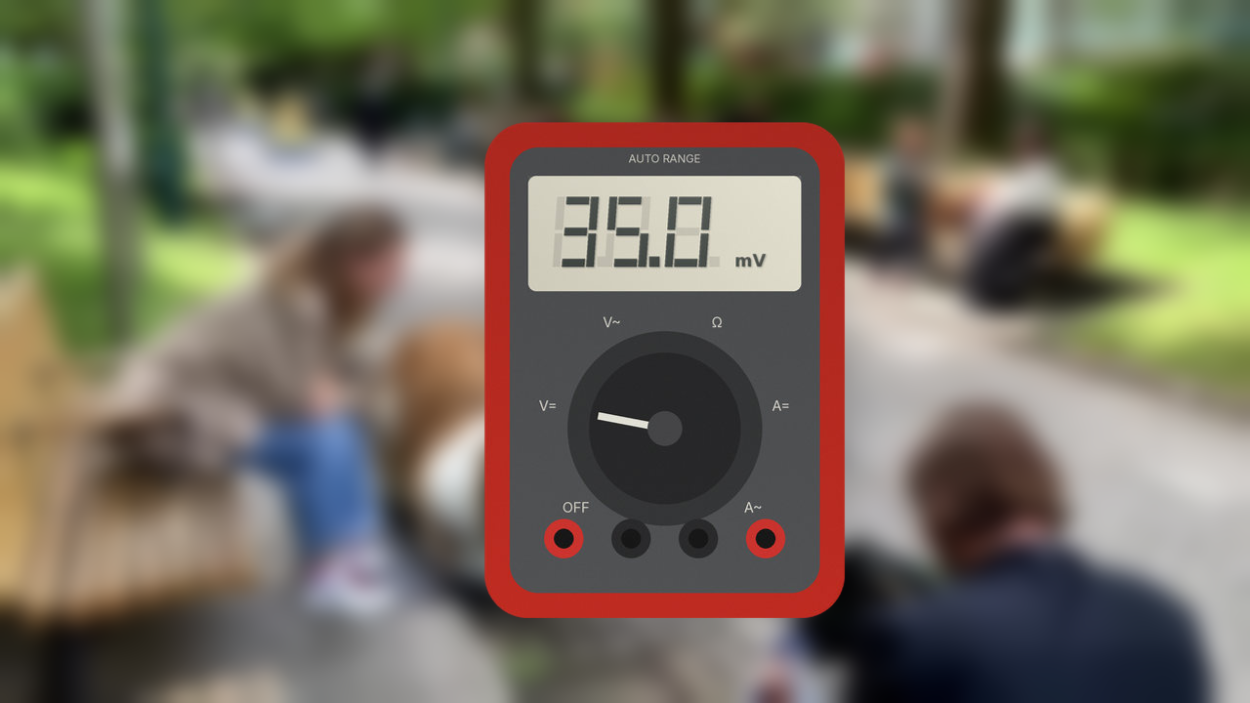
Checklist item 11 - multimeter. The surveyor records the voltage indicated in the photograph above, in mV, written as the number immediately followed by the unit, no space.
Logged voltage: 35.0mV
